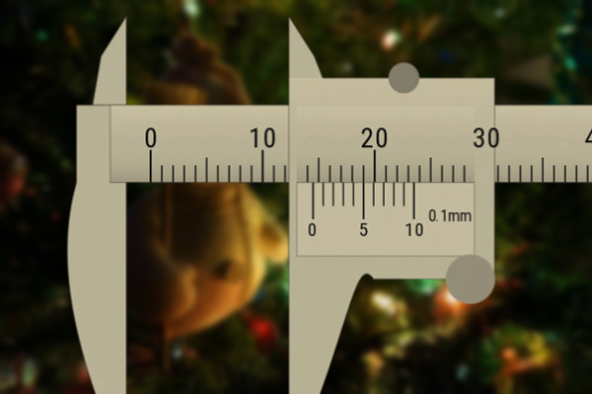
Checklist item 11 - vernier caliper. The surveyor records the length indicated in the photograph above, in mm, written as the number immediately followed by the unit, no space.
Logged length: 14.5mm
